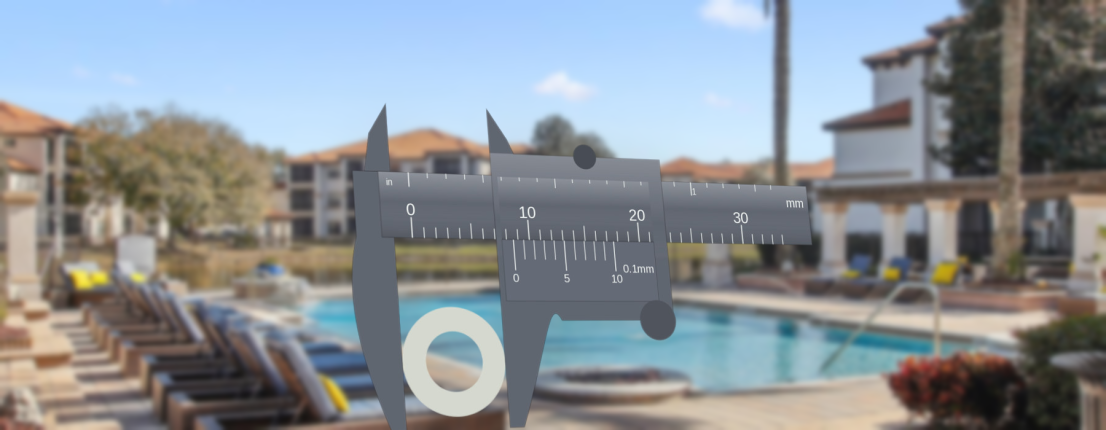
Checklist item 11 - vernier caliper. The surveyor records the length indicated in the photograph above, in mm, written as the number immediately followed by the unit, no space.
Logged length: 8.6mm
